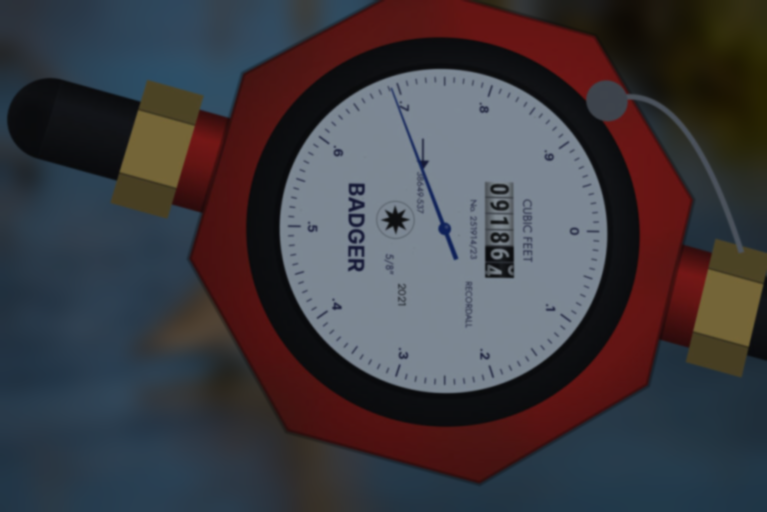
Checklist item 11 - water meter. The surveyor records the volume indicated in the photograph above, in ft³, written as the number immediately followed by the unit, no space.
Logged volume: 91863.69ft³
